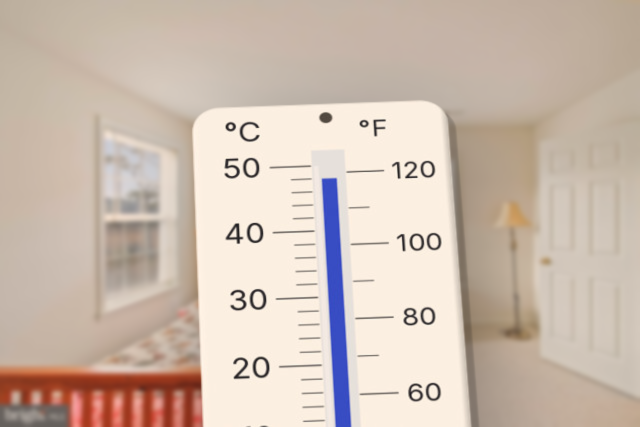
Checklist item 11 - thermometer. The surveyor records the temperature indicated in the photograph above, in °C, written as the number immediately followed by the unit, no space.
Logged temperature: 48°C
